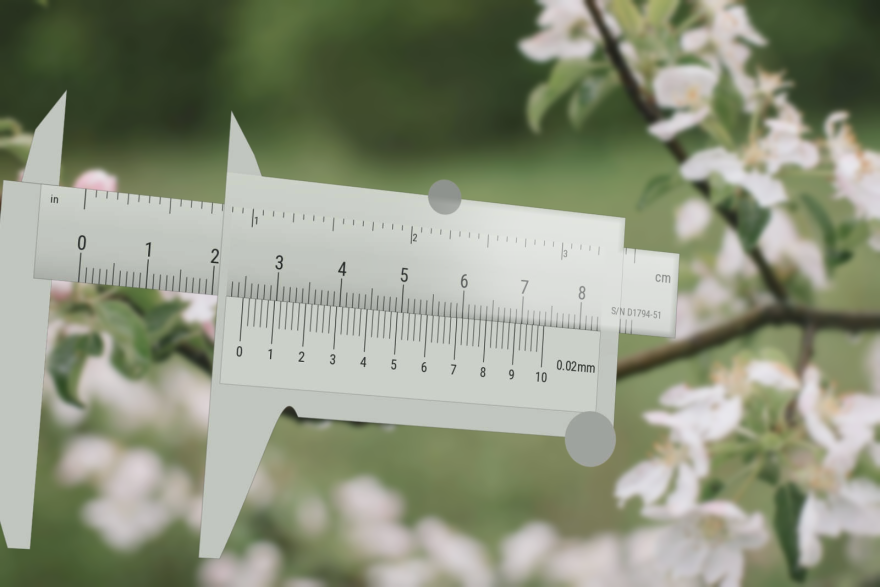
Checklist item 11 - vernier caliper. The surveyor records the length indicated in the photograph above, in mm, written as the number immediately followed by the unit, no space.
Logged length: 24.8mm
